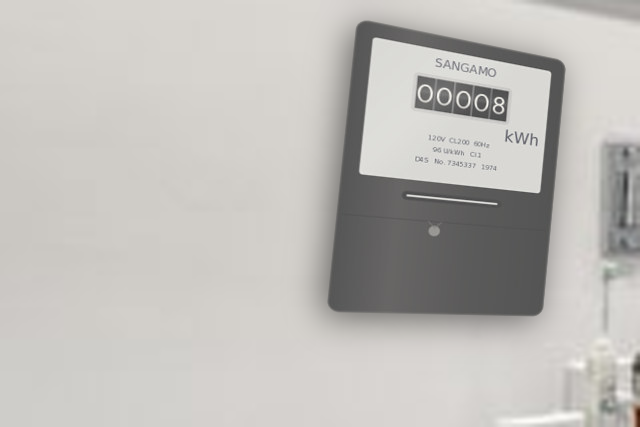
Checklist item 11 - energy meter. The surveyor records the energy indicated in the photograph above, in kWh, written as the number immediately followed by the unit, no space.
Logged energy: 8kWh
